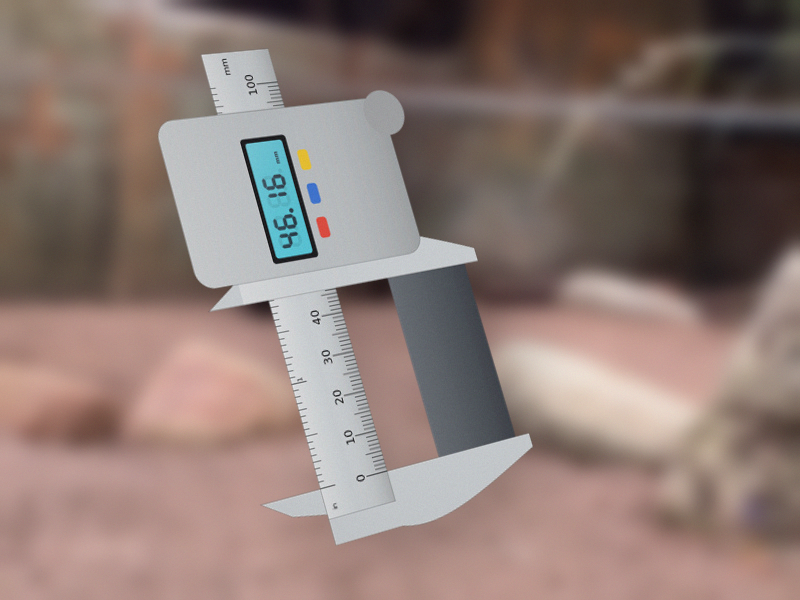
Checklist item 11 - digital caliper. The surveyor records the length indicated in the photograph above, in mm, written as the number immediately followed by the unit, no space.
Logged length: 46.16mm
